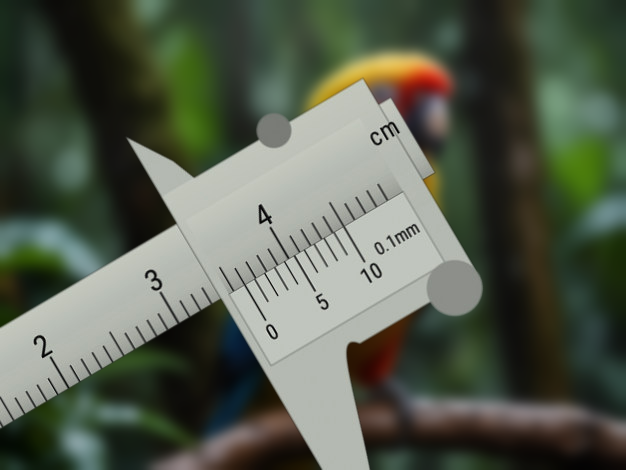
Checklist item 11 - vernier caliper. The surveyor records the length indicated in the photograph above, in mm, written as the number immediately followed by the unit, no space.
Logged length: 36.0mm
